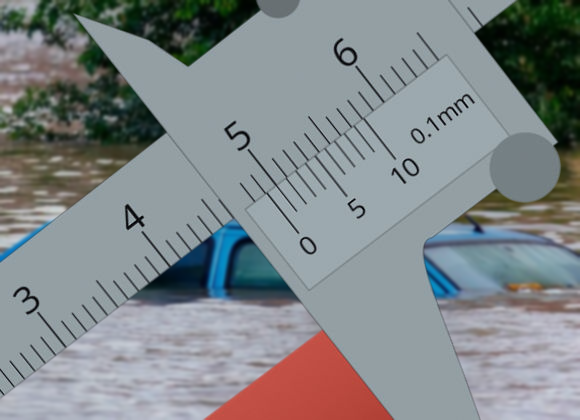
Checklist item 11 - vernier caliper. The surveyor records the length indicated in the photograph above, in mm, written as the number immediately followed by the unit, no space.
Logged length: 49.1mm
